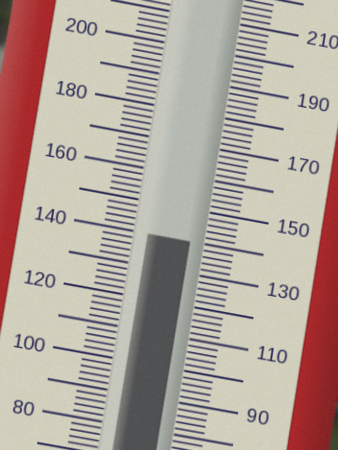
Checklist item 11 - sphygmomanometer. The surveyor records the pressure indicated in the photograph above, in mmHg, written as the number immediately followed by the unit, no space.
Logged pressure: 140mmHg
